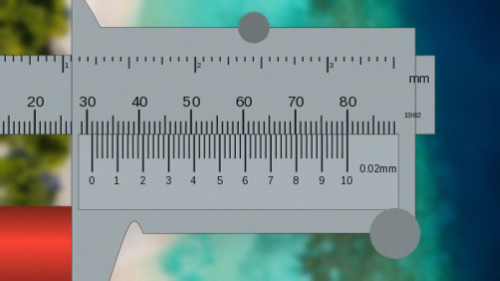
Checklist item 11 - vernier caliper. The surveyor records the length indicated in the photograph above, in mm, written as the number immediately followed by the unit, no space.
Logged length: 31.0mm
